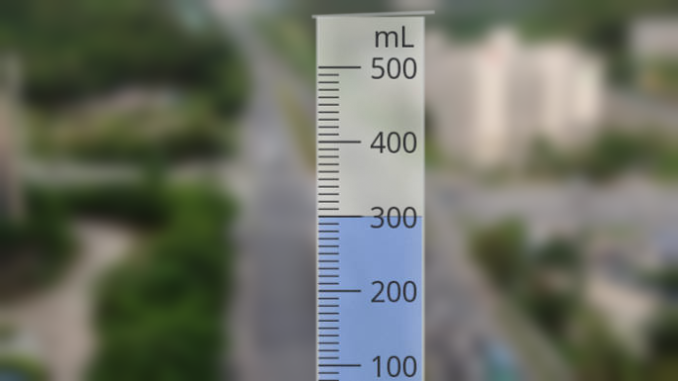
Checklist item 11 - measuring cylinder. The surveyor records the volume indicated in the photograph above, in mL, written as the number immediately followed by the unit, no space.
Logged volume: 300mL
